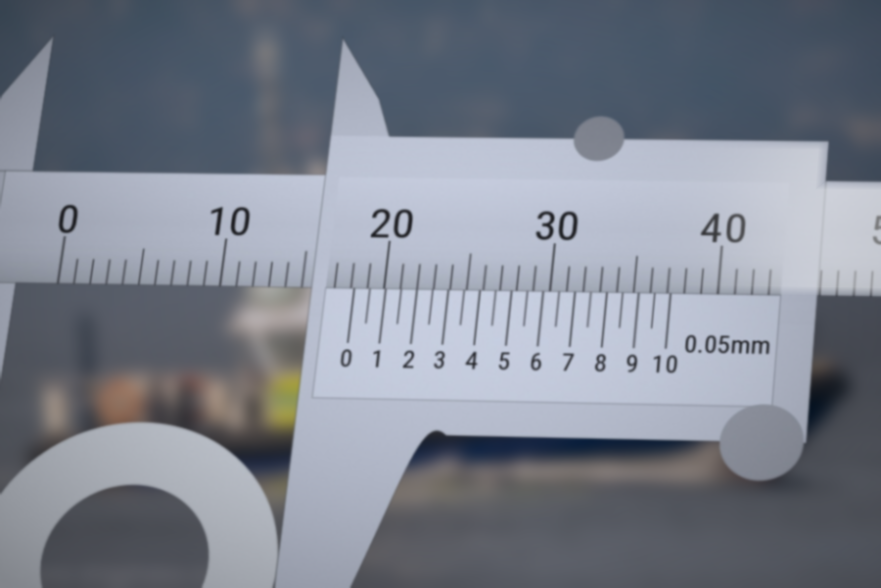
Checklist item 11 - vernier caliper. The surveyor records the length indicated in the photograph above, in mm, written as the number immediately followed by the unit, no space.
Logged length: 18.2mm
